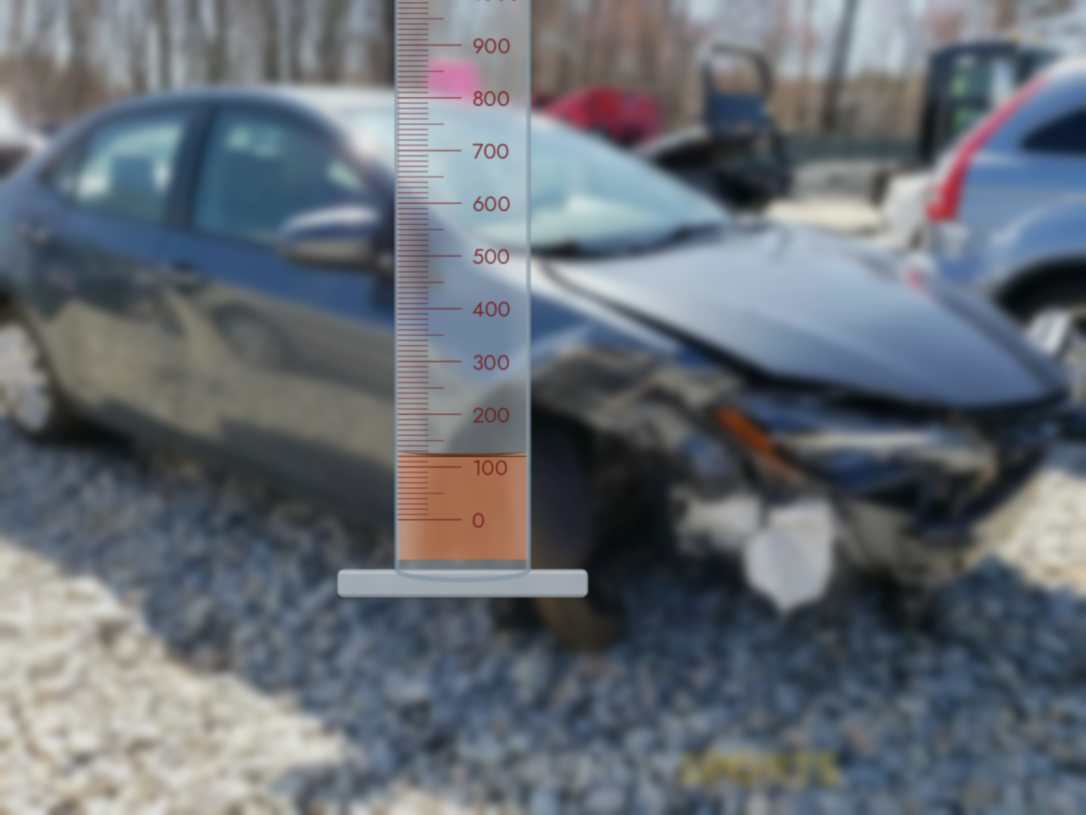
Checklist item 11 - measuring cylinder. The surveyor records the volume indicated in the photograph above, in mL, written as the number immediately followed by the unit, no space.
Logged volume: 120mL
